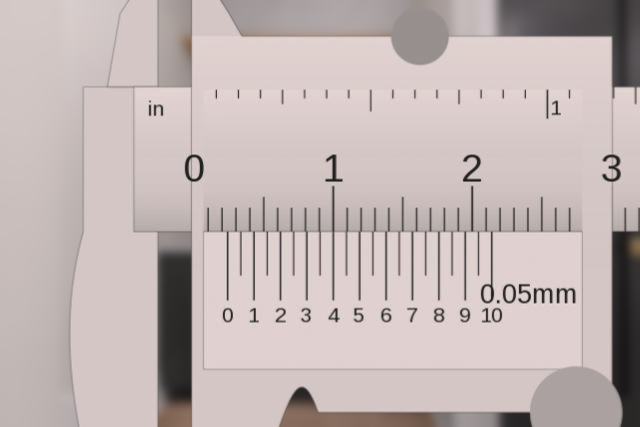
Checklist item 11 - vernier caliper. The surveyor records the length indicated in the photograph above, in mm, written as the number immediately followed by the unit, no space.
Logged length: 2.4mm
